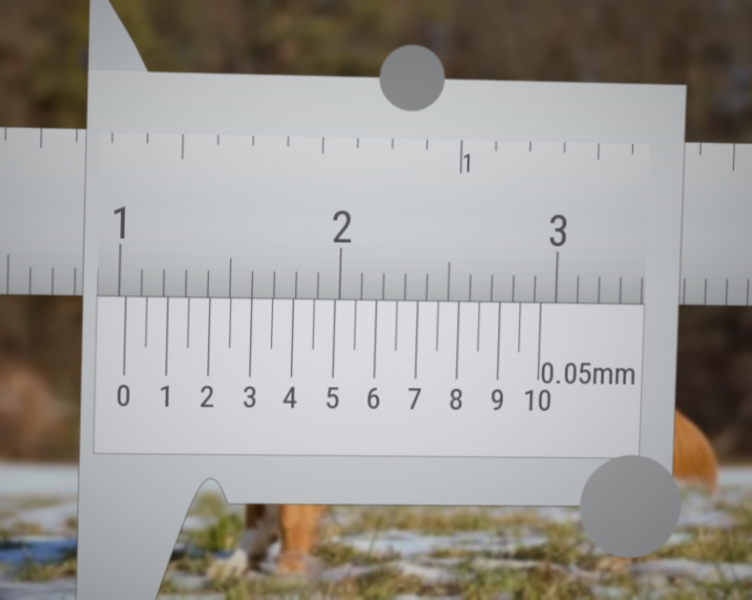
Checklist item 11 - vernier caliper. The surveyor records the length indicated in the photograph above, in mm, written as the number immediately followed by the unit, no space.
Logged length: 10.3mm
